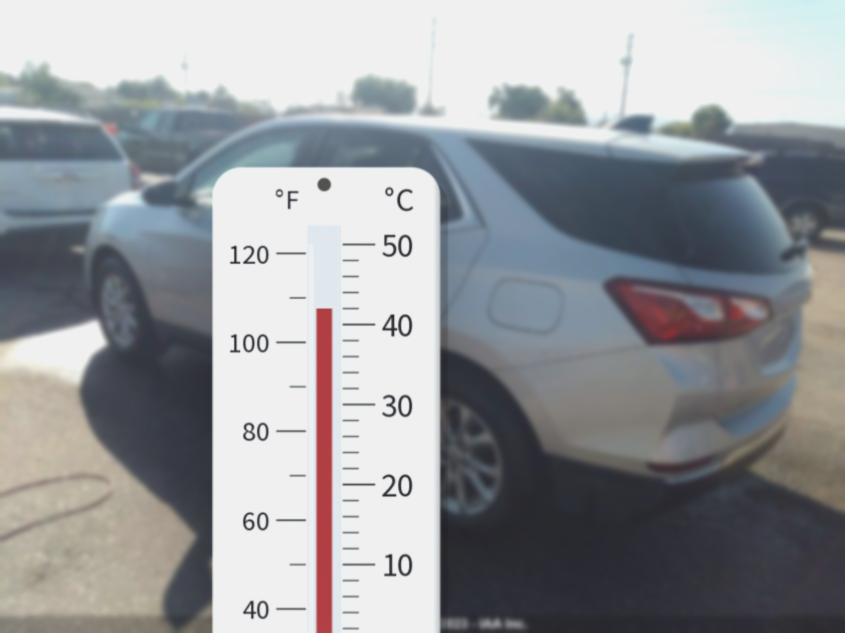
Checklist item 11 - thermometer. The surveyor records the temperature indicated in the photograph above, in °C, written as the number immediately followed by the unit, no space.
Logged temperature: 42°C
